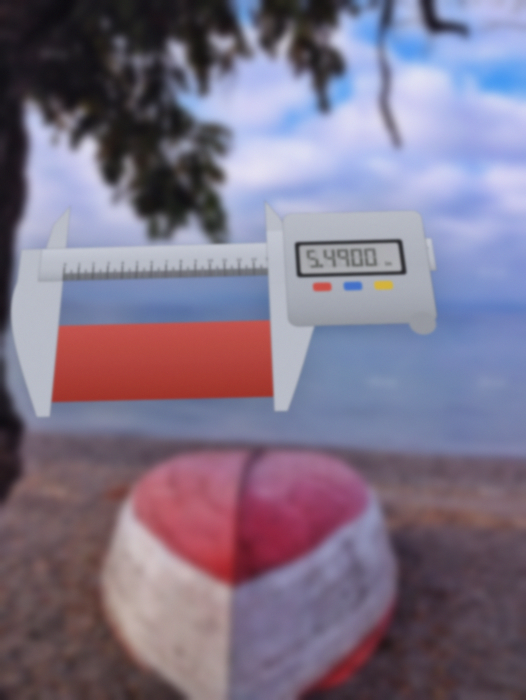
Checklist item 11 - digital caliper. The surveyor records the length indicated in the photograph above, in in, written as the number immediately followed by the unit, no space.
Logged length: 5.4900in
